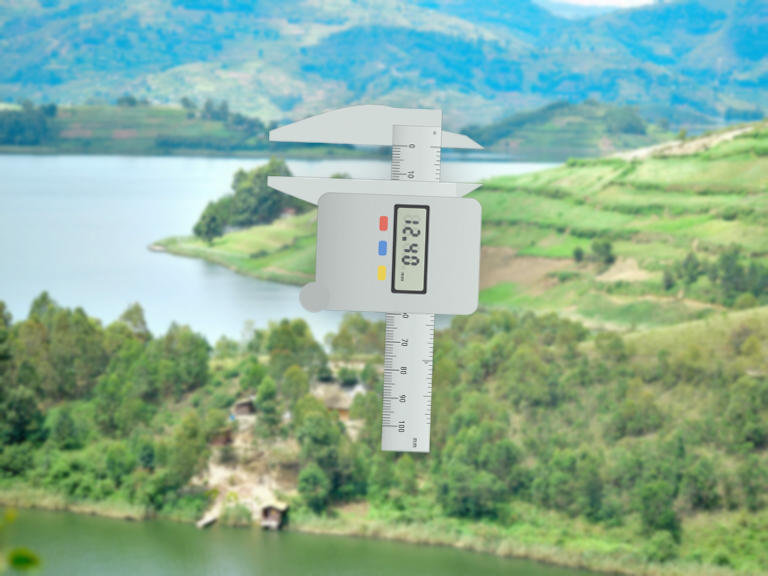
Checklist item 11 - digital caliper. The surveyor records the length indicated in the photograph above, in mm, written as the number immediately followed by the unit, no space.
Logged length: 12.40mm
